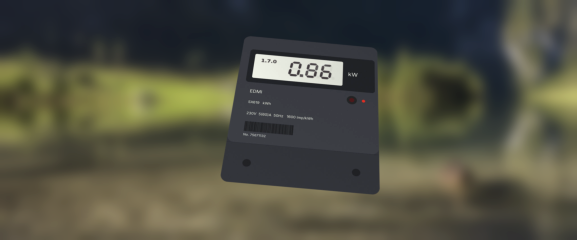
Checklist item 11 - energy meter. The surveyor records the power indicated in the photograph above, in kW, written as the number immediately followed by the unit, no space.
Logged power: 0.86kW
